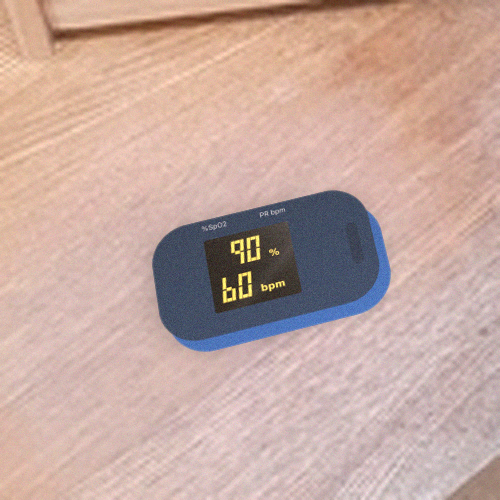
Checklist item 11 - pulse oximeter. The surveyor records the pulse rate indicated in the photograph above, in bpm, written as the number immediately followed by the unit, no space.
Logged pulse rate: 60bpm
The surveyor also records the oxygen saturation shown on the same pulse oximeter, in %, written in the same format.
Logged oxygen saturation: 90%
